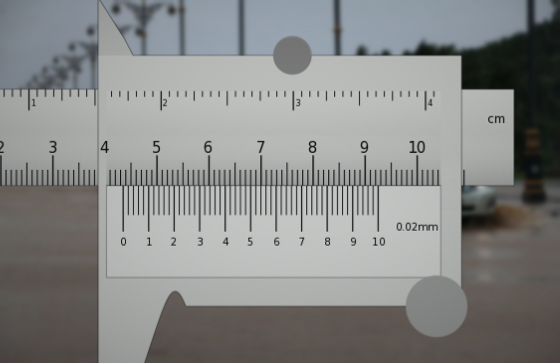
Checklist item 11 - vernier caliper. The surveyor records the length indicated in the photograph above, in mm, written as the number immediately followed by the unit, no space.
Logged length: 43.5mm
